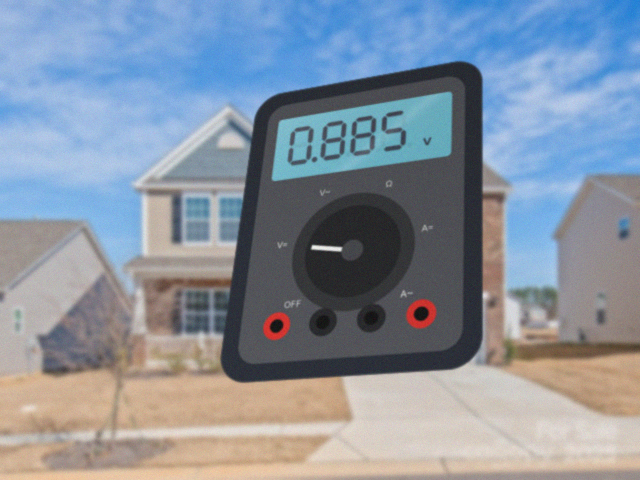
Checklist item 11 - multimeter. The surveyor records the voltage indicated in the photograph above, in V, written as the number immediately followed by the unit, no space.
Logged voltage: 0.885V
